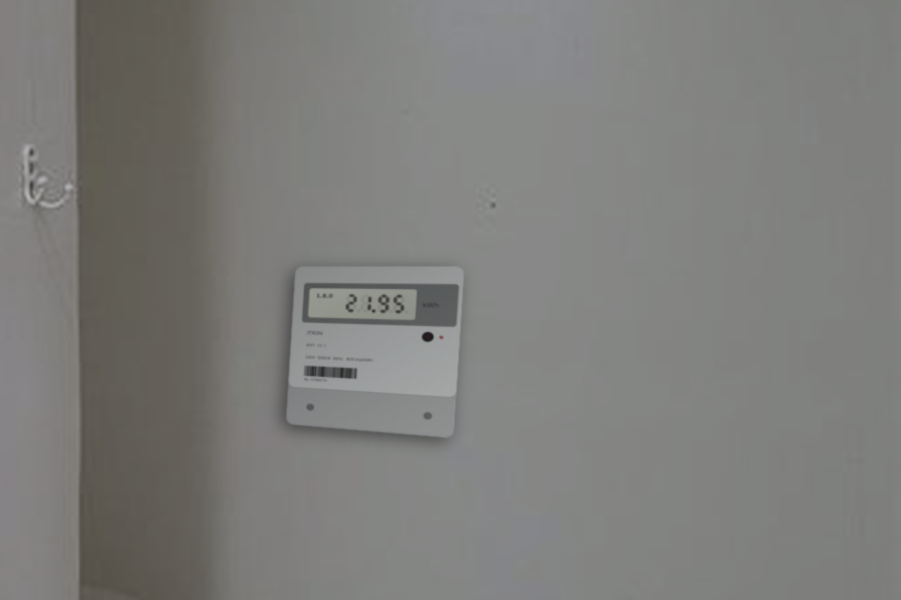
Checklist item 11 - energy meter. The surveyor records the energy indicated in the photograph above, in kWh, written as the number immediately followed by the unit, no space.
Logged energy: 21.95kWh
